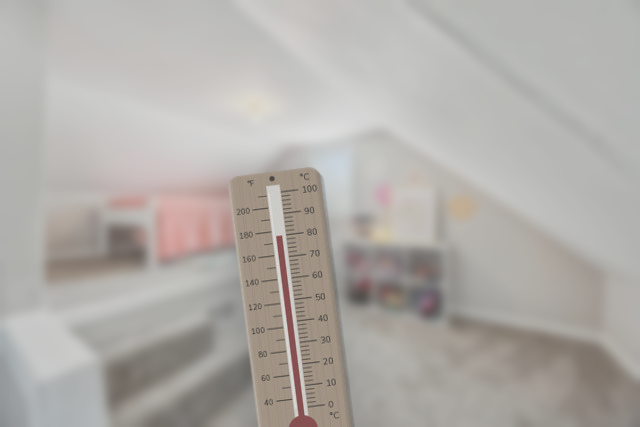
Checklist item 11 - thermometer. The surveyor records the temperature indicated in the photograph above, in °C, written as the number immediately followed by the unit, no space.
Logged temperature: 80°C
